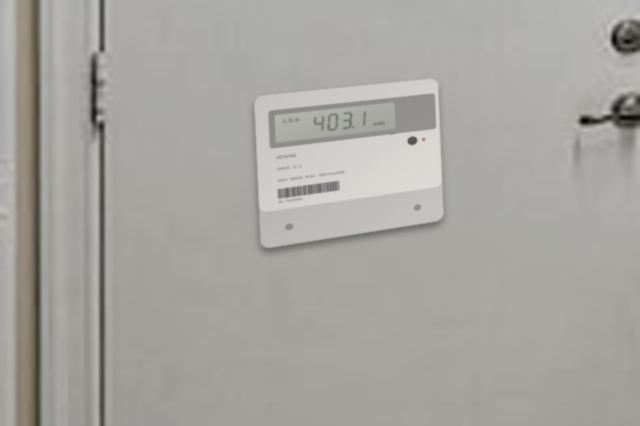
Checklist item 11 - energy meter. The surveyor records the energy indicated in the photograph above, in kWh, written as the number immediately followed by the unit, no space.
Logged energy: 403.1kWh
